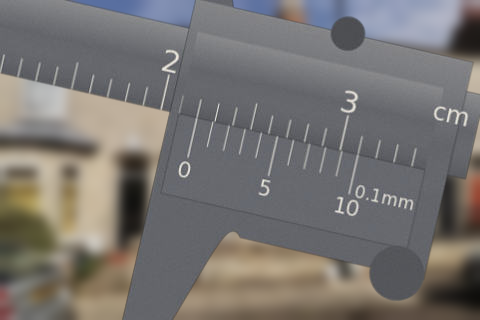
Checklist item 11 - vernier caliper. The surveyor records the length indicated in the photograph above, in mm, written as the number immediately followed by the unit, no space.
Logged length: 22.0mm
